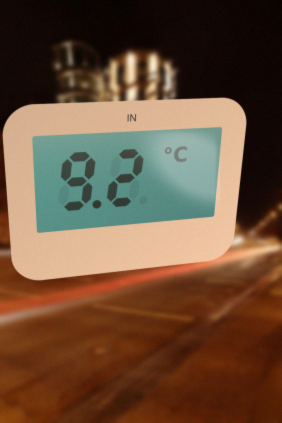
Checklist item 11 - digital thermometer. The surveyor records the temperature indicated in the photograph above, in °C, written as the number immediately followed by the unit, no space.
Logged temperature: 9.2°C
